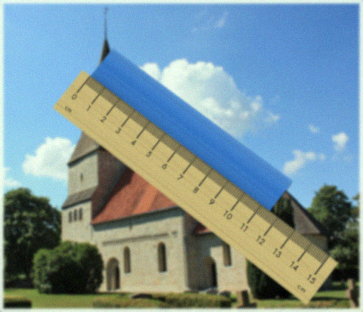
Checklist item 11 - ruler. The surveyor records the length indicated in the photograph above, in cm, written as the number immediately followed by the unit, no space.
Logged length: 11.5cm
